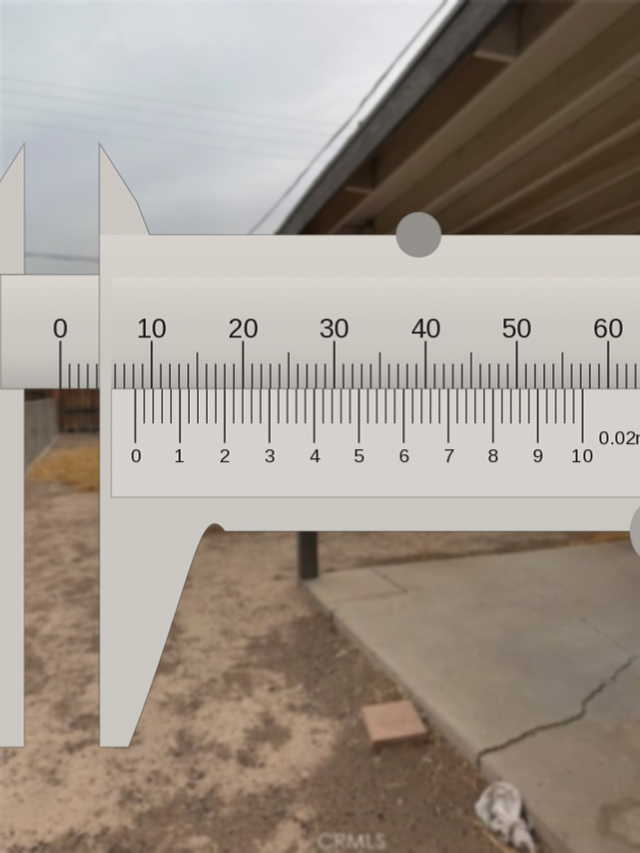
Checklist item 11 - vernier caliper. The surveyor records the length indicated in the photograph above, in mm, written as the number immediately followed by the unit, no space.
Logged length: 8.2mm
